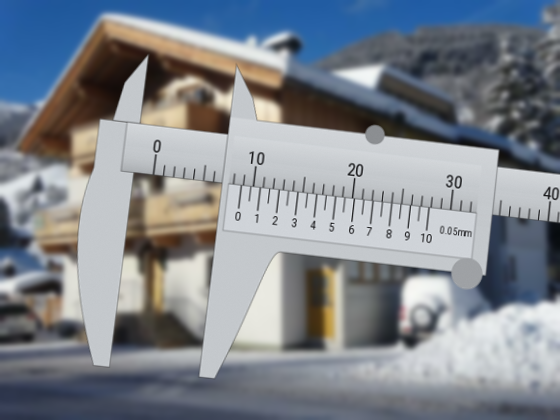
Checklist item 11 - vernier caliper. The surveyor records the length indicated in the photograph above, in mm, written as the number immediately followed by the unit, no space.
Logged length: 8.8mm
